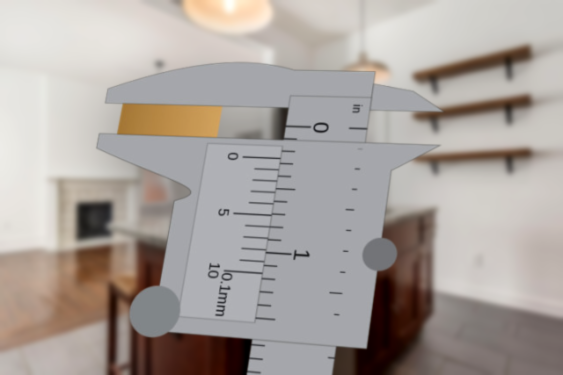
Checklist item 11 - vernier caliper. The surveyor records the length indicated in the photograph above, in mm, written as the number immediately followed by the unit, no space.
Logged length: 2.6mm
